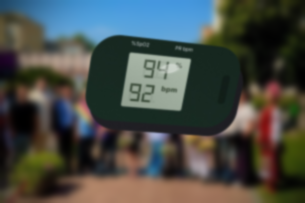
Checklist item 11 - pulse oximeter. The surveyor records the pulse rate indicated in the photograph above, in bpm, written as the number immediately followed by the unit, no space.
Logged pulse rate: 92bpm
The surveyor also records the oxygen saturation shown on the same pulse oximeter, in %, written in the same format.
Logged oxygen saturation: 94%
